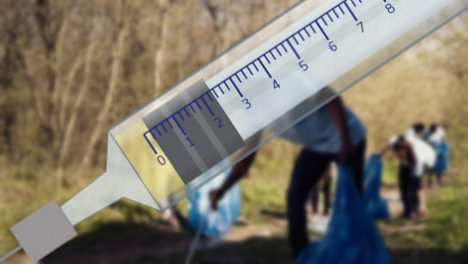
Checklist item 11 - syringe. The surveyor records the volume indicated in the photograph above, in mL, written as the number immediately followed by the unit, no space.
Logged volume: 0.2mL
